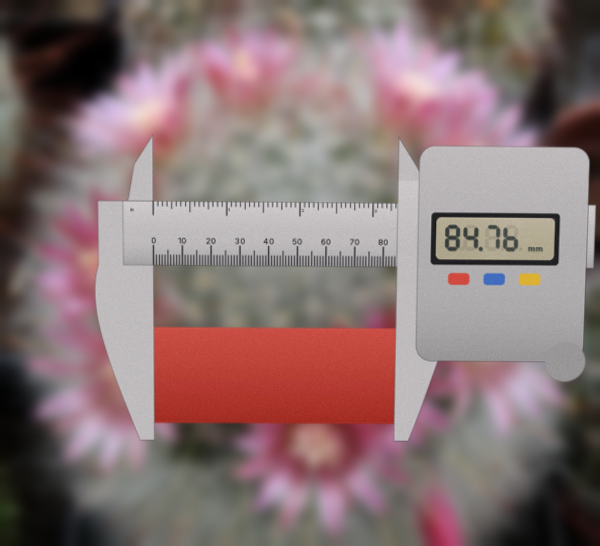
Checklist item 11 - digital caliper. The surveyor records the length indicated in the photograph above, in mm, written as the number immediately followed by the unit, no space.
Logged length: 84.76mm
